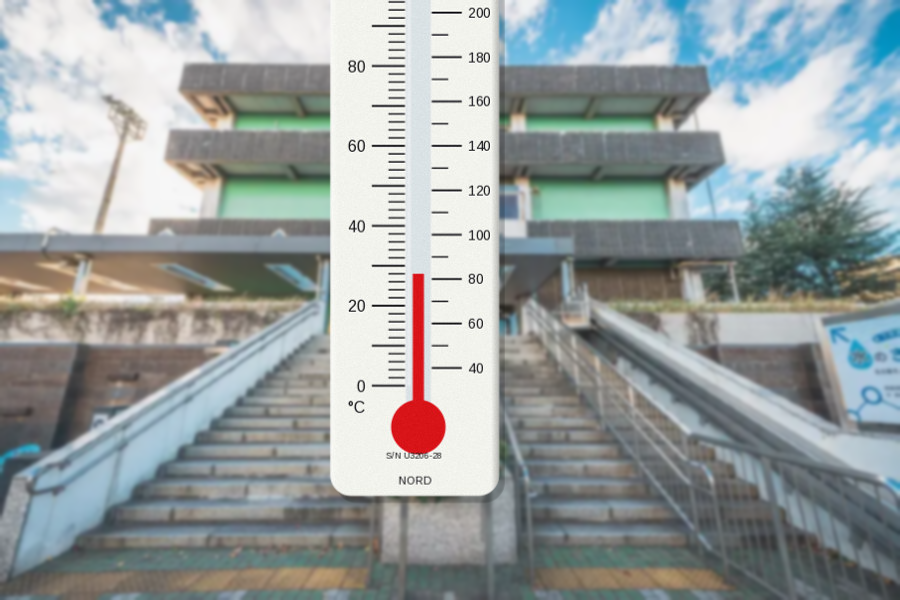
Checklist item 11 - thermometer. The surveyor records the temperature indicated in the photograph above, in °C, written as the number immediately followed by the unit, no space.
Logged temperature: 28°C
